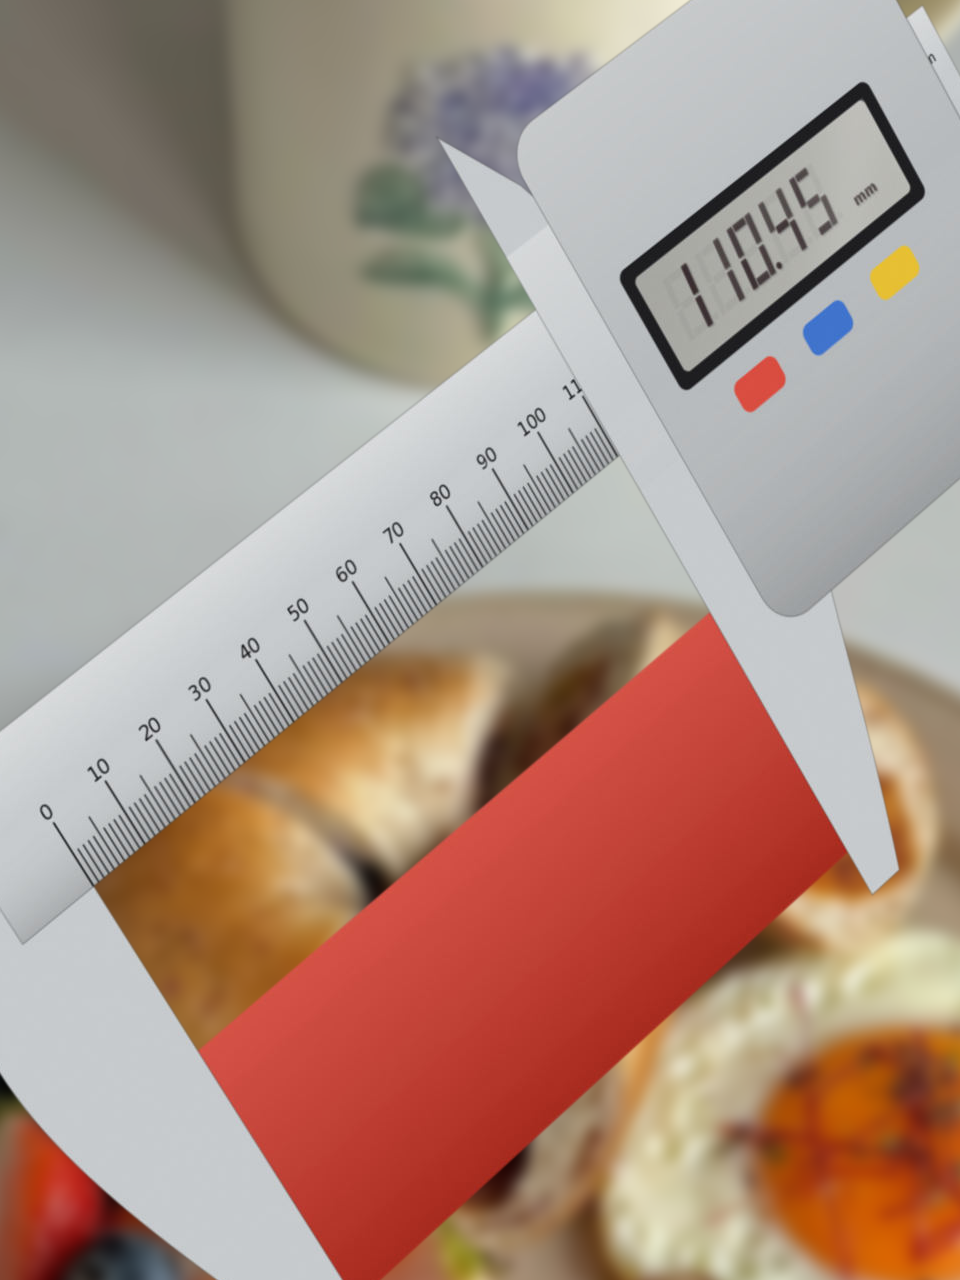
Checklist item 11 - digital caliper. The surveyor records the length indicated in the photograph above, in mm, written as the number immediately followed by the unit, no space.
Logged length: 110.45mm
